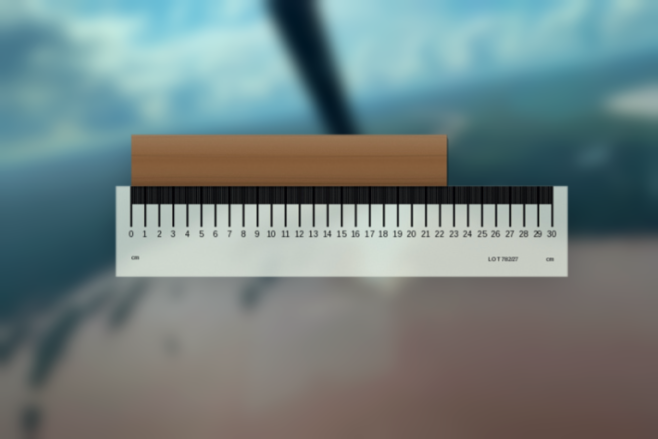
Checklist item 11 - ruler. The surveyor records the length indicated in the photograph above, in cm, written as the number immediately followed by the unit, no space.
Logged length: 22.5cm
